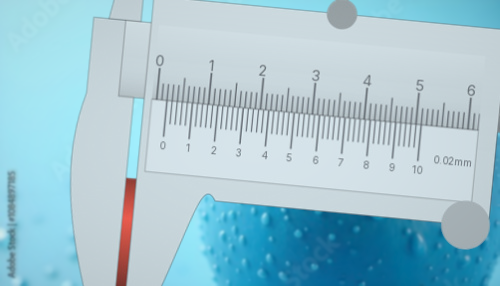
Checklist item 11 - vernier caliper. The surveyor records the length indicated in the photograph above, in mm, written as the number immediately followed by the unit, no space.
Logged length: 2.0mm
